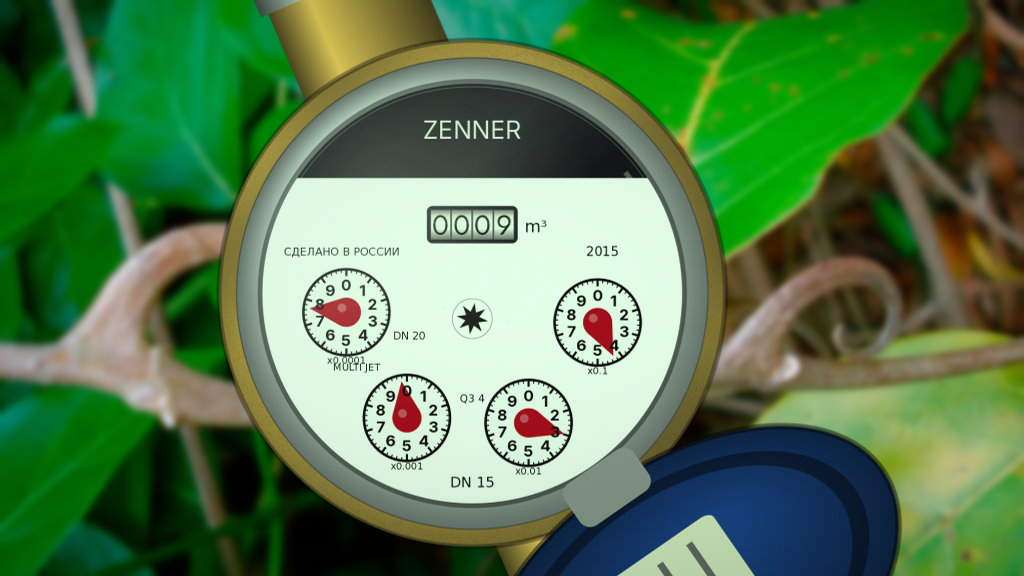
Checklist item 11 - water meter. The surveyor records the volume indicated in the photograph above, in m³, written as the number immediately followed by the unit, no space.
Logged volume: 9.4297m³
